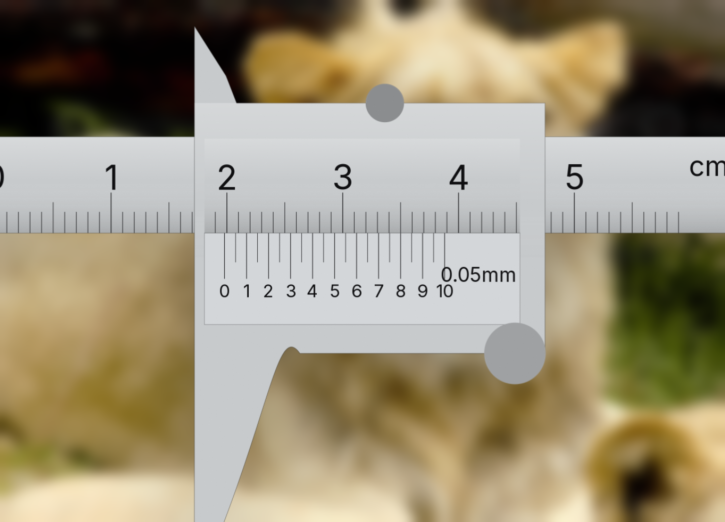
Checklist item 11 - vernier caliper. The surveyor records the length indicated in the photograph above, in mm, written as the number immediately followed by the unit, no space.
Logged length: 19.8mm
